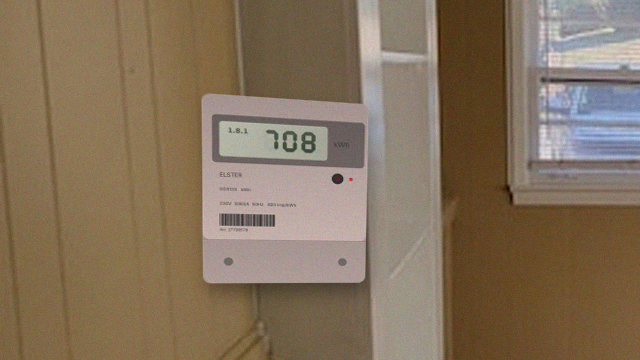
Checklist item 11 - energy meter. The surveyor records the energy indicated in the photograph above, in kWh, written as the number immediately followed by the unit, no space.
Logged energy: 708kWh
